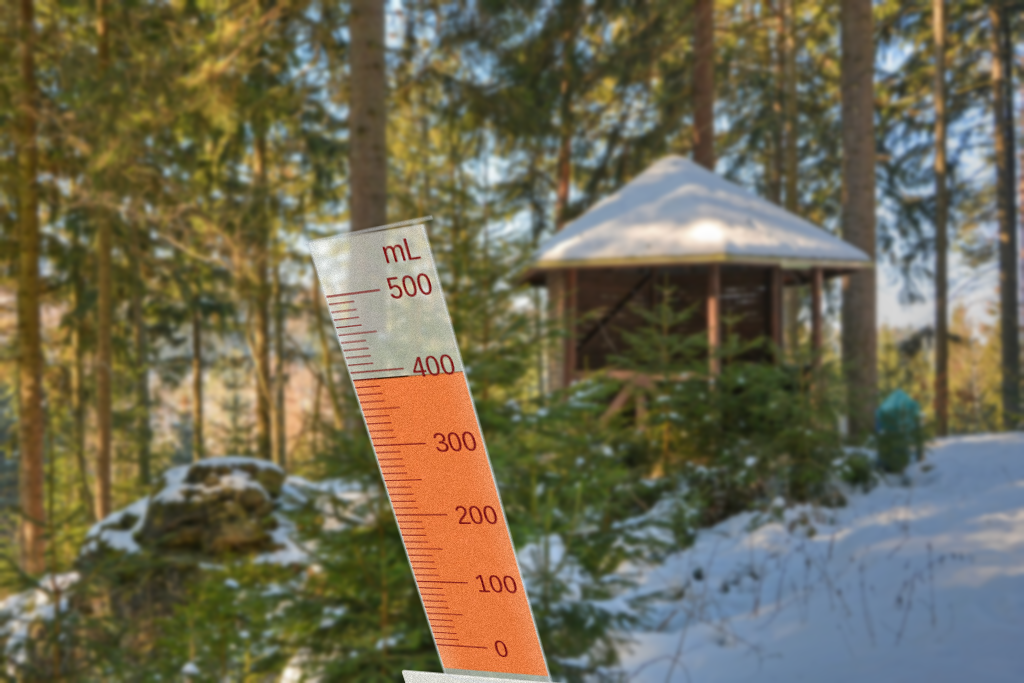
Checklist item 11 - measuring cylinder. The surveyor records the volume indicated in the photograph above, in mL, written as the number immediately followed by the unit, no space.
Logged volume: 390mL
